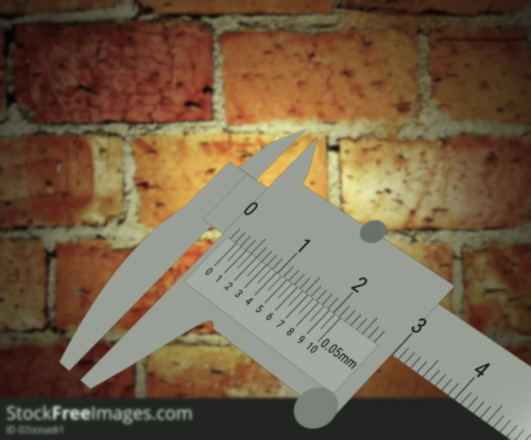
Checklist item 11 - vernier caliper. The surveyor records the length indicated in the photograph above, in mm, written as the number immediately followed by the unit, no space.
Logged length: 2.2mm
